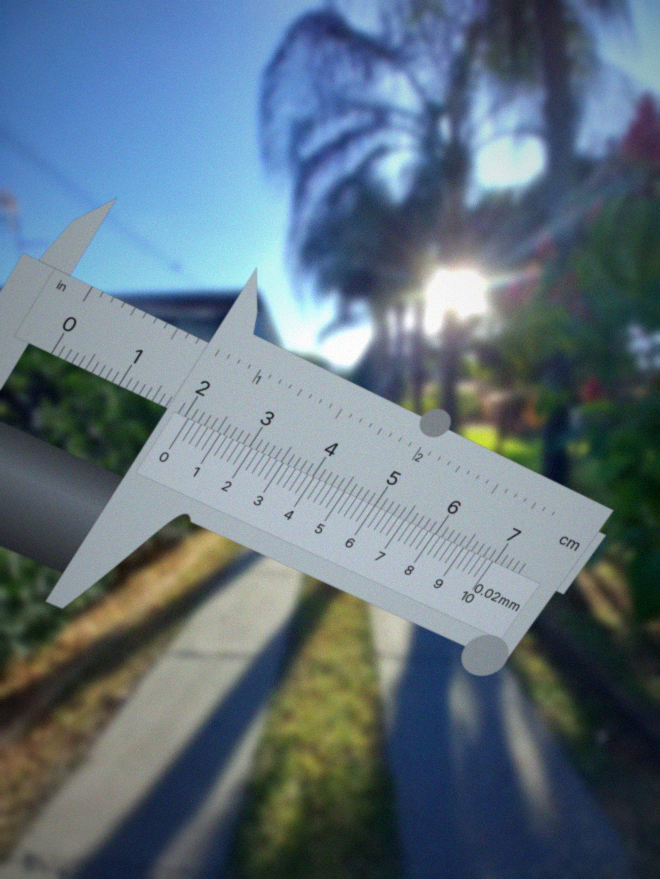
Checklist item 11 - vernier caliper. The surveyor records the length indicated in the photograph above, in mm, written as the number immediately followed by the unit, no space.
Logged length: 20.6mm
